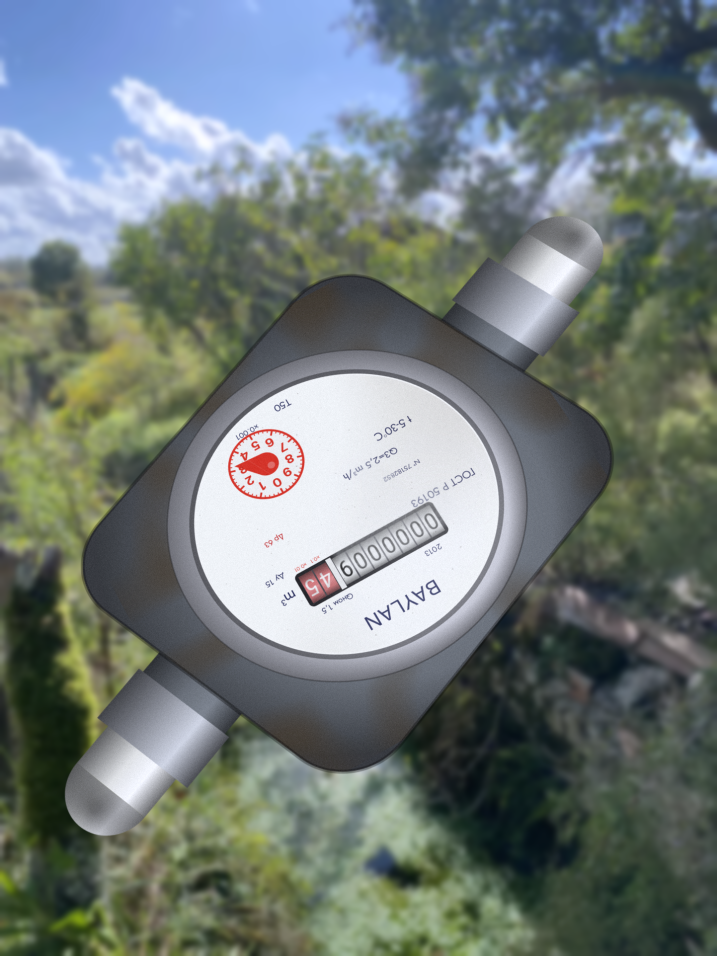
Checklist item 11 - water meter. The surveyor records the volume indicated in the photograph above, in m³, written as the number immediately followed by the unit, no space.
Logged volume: 9.453m³
